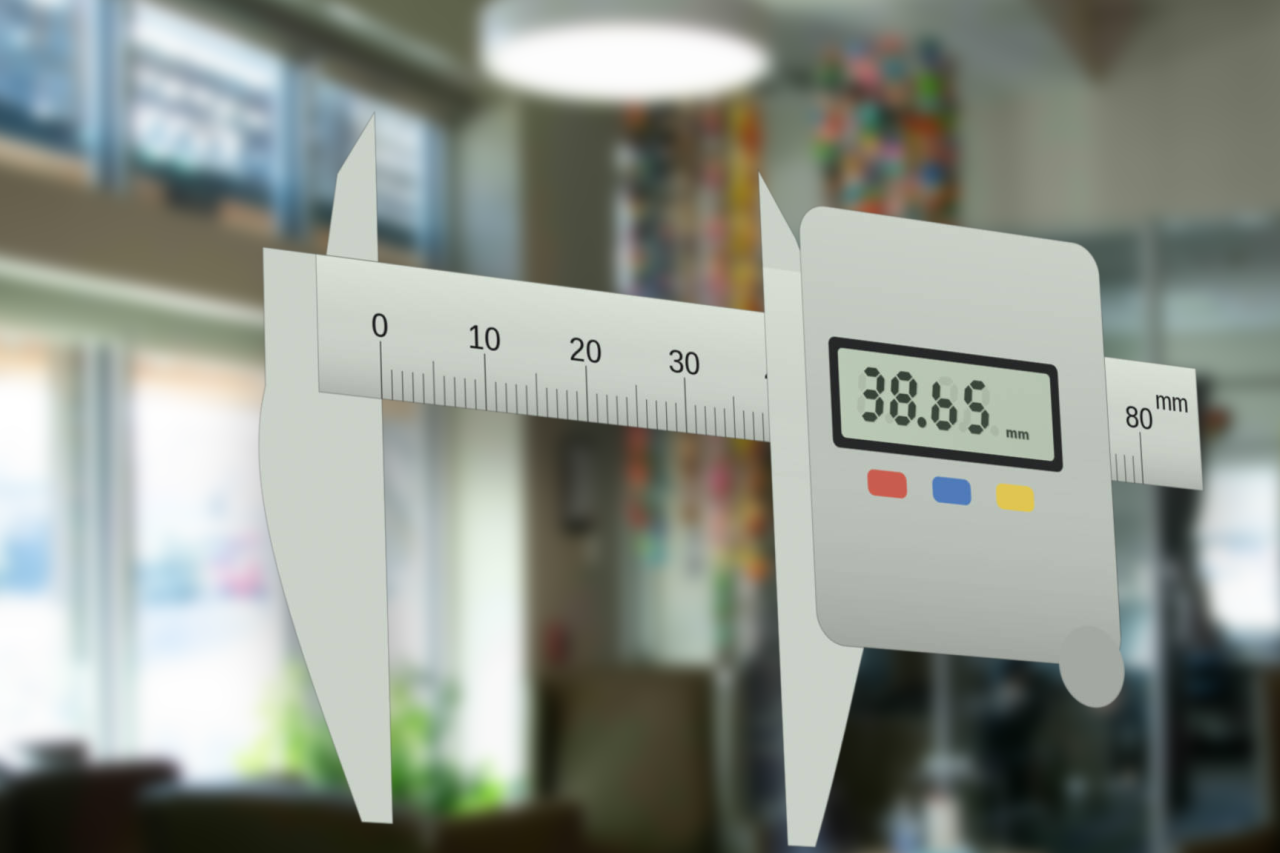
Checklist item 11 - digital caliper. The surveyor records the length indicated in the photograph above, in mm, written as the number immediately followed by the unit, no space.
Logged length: 38.65mm
